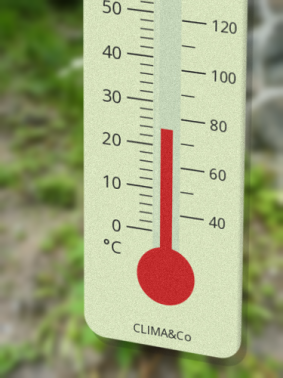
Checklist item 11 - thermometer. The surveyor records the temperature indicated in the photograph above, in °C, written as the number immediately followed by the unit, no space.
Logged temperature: 24°C
